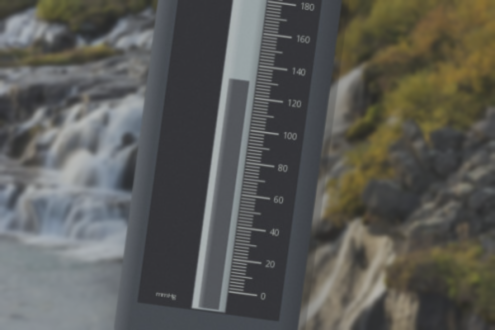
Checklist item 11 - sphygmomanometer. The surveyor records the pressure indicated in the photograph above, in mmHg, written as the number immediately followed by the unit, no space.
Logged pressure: 130mmHg
